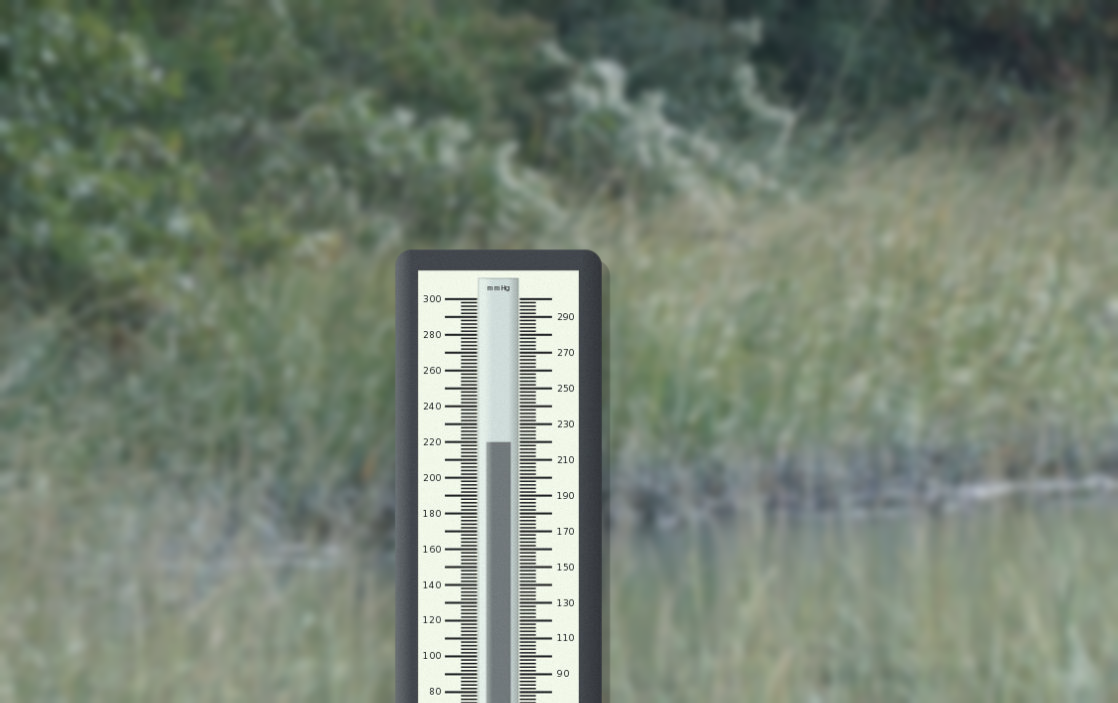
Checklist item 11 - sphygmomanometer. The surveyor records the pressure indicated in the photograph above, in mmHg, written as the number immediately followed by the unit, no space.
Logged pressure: 220mmHg
